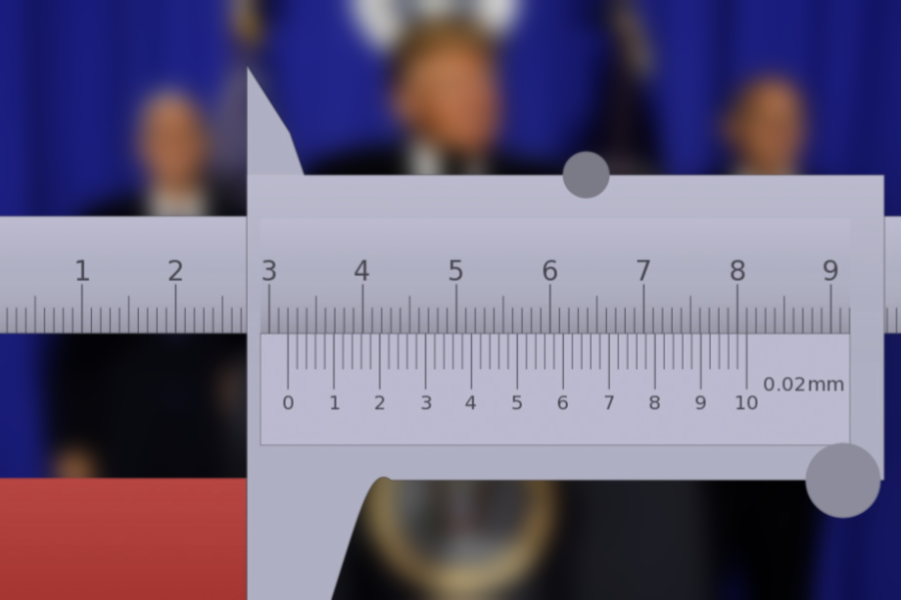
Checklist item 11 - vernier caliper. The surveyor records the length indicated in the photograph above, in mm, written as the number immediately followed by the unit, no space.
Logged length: 32.0mm
